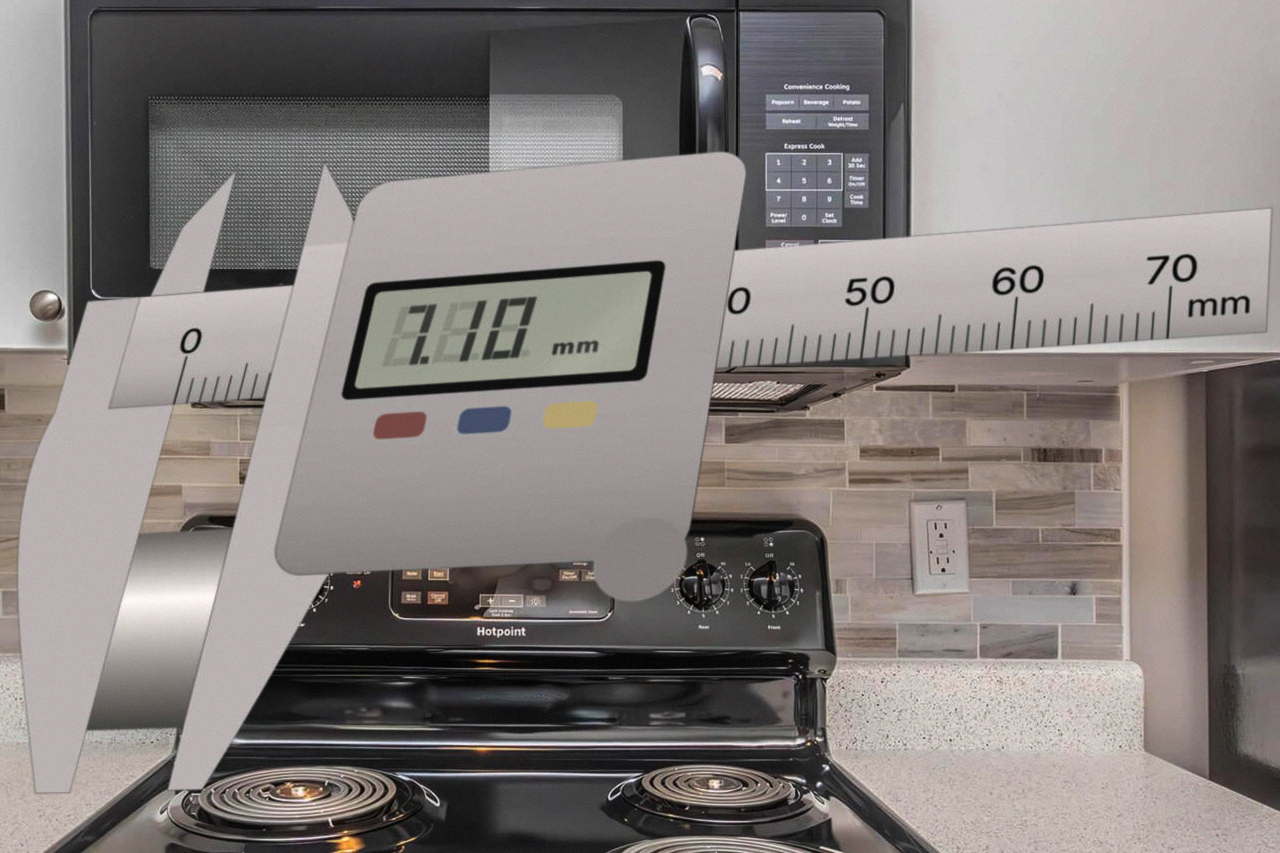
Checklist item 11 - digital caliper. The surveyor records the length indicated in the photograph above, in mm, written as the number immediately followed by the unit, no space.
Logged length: 7.10mm
